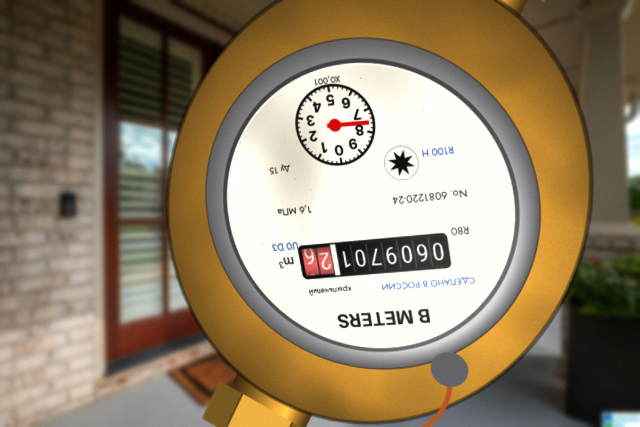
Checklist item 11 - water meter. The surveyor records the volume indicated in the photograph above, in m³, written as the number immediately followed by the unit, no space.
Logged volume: 609701.257m³
